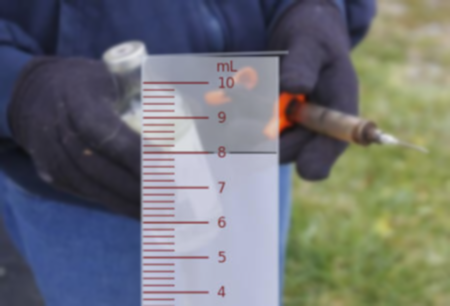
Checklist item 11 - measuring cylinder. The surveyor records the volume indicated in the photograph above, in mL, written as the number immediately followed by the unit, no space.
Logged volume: 8mL
